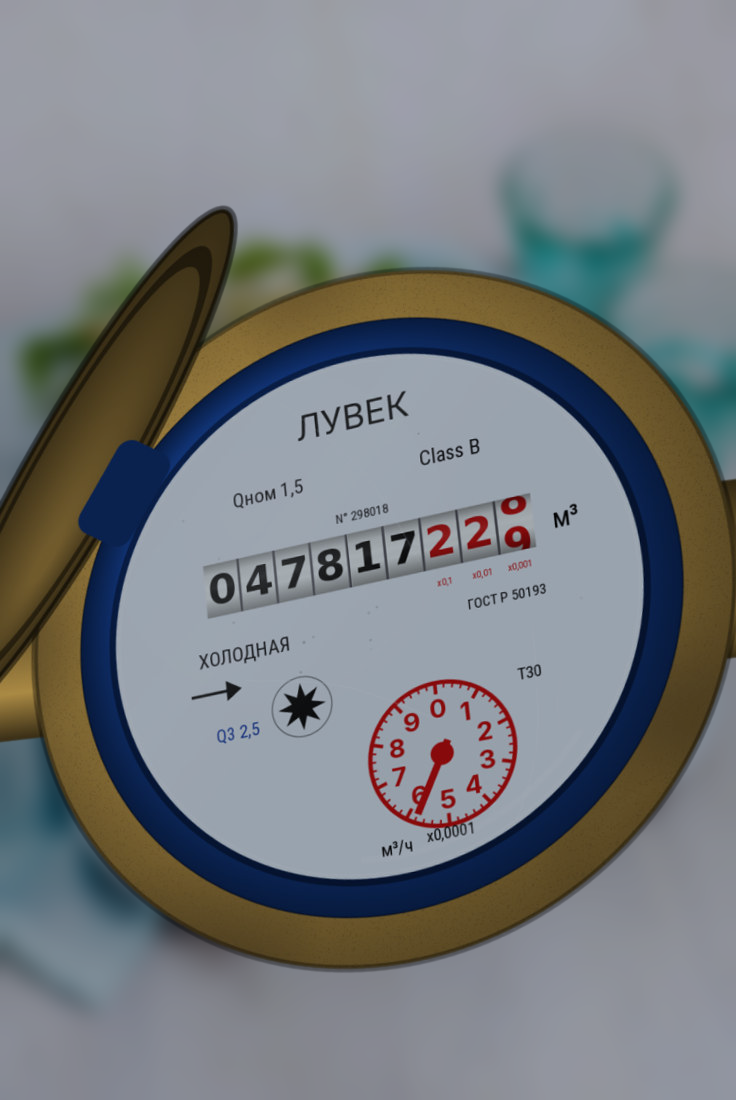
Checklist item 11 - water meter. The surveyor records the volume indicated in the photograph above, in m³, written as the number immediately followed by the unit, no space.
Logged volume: 47817.2285m³
